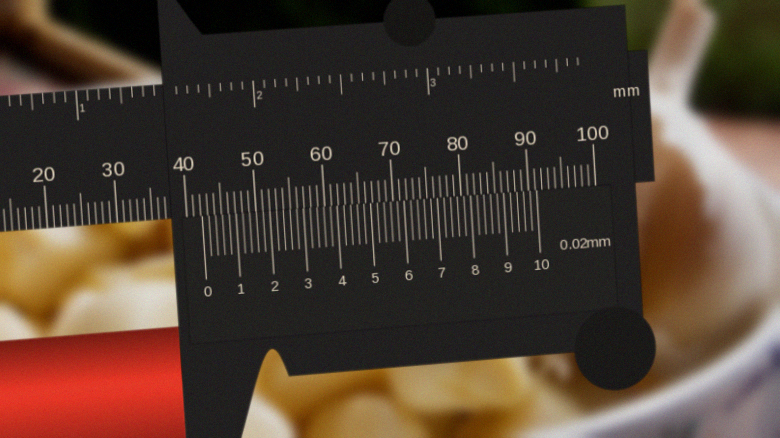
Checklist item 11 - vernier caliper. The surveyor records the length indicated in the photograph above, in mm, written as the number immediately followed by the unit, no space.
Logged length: 42.2mm
